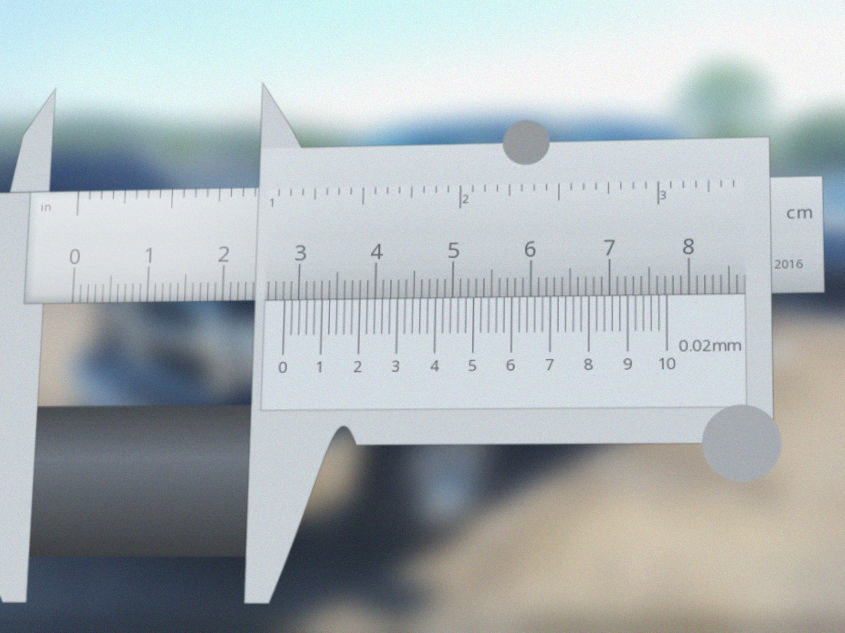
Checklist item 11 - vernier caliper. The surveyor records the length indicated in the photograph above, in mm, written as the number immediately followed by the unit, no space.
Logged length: 28.2mm
